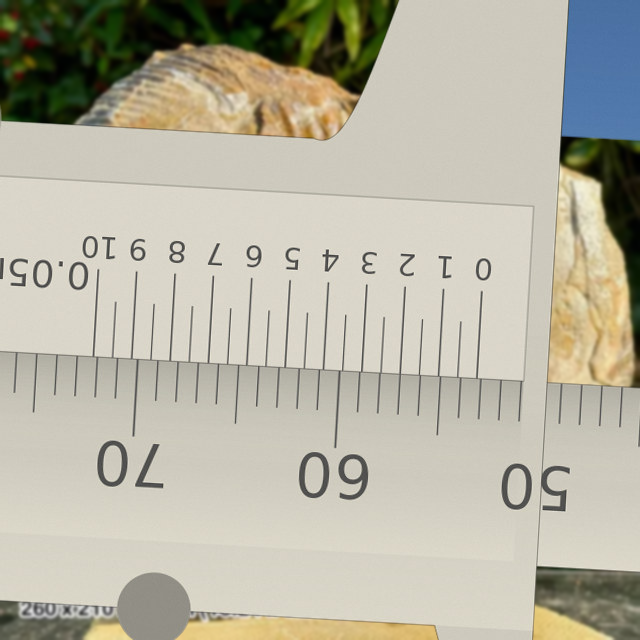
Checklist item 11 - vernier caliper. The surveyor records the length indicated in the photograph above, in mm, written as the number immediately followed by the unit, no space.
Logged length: 53.2mm
